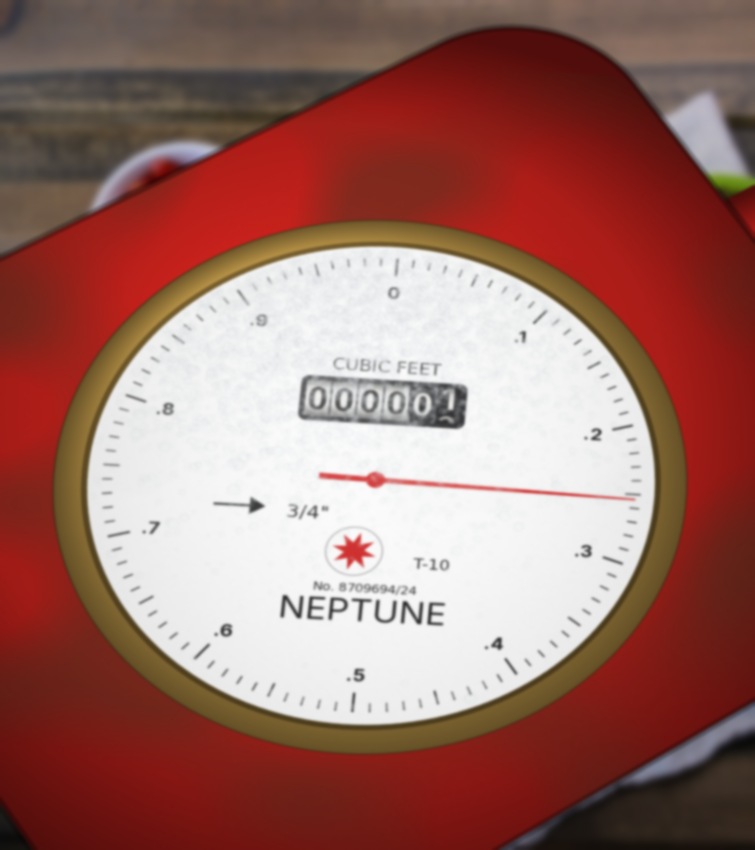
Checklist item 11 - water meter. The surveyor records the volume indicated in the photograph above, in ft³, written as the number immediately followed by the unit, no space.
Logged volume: 1.25ft³
